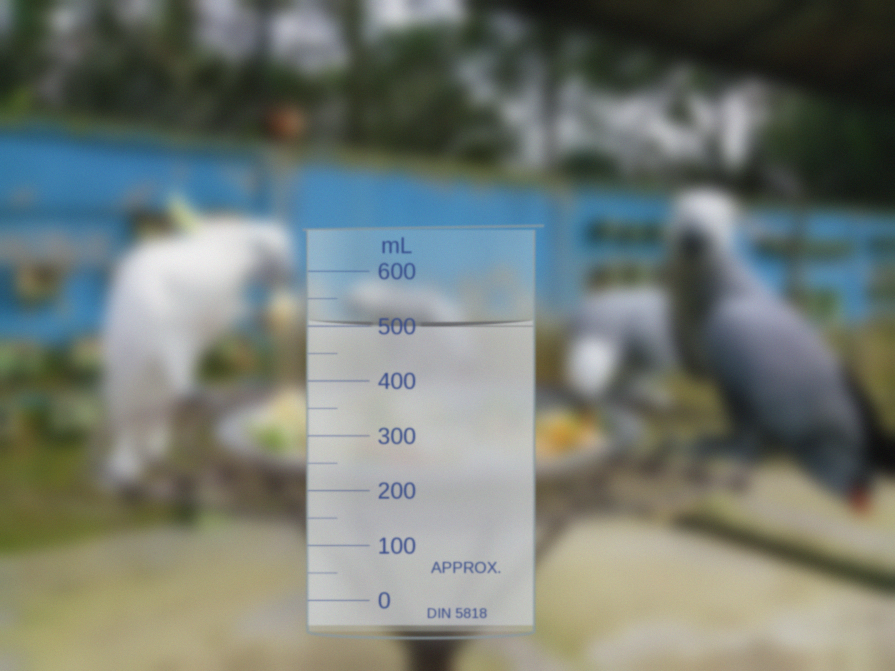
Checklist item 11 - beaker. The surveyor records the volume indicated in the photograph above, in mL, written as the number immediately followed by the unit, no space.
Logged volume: 500mL
